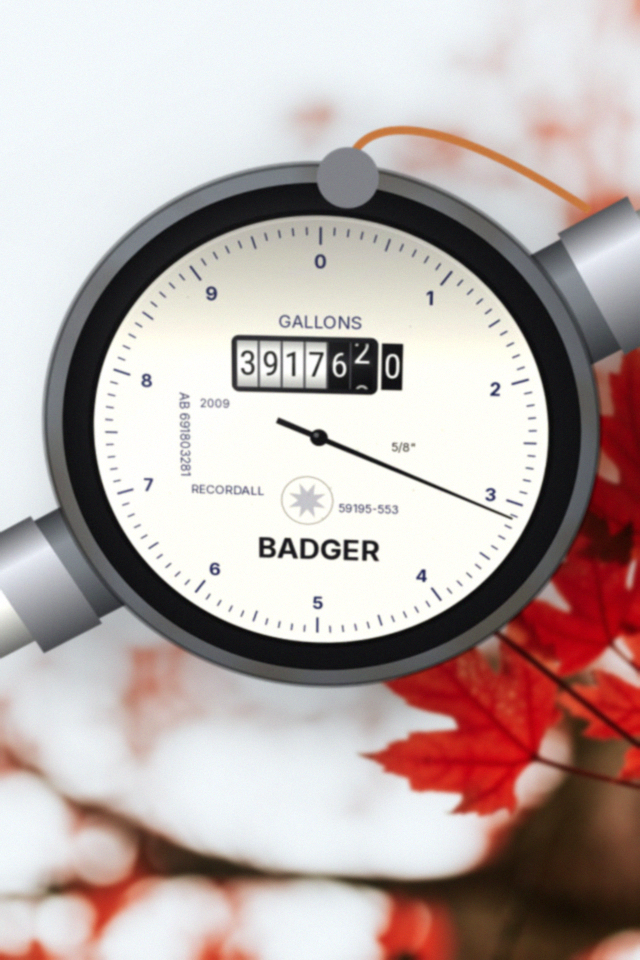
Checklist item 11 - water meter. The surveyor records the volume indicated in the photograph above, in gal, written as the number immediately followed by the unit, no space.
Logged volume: 3917623.1gal
